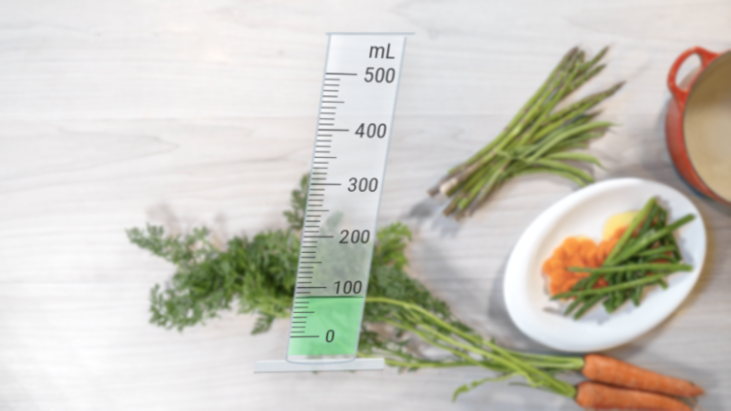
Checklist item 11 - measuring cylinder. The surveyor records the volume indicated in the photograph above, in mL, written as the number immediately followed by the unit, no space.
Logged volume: 80mL
